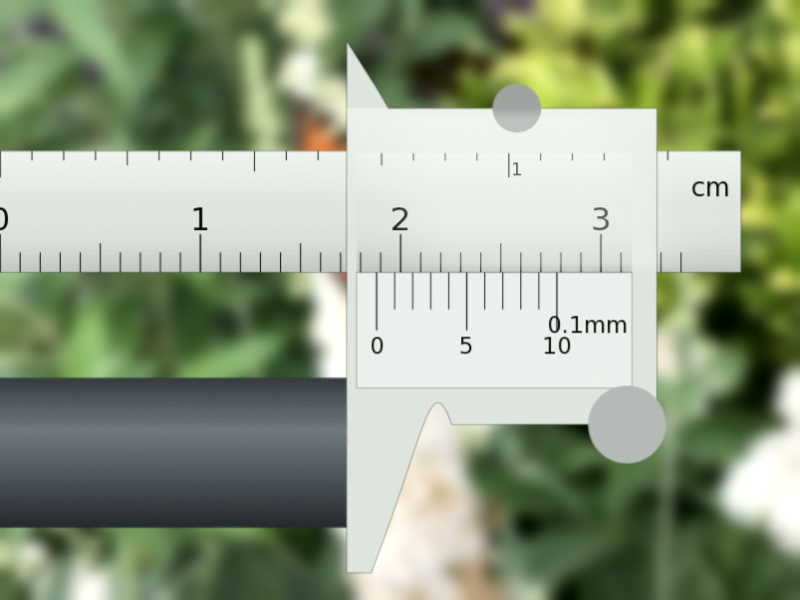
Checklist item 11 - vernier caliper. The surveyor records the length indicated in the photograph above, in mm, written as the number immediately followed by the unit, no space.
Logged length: 18.8mm
